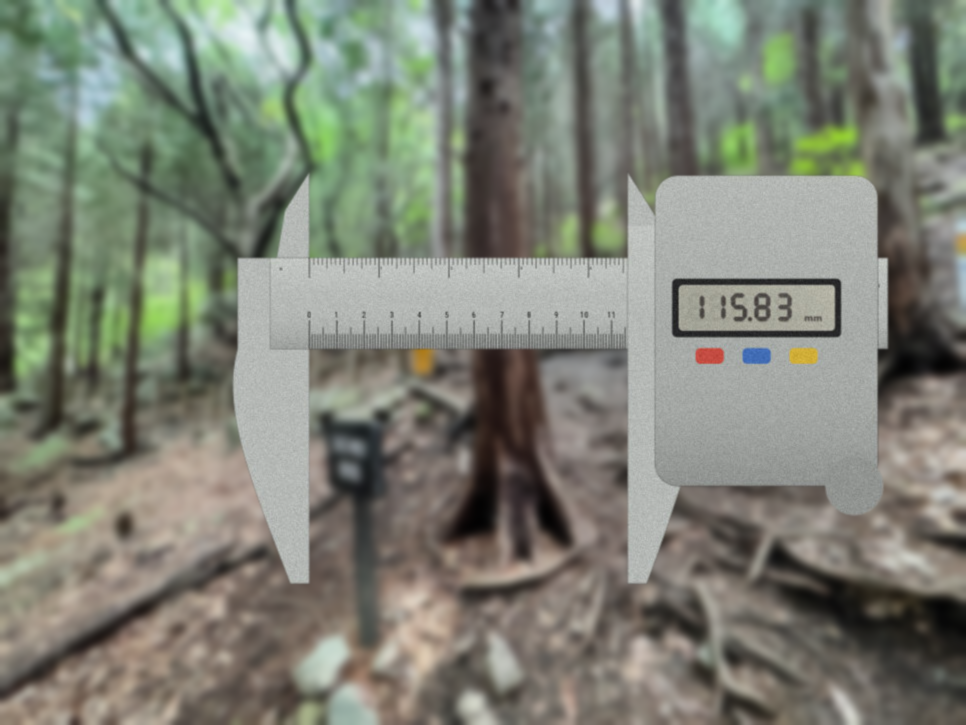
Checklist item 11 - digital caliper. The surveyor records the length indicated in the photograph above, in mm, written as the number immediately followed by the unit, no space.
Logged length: 115.83mm
